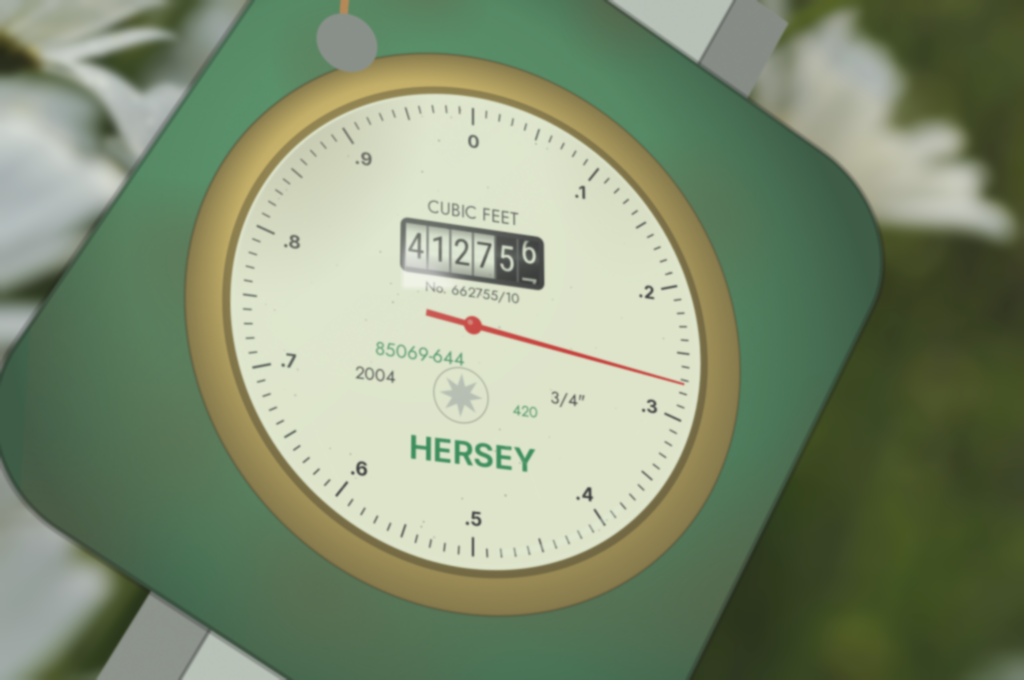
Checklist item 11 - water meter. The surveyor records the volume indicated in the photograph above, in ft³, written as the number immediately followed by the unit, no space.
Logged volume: 412756.27ft³
